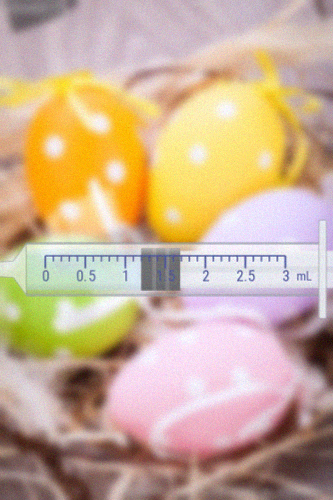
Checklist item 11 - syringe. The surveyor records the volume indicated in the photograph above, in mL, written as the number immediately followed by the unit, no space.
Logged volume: 1.2mL
